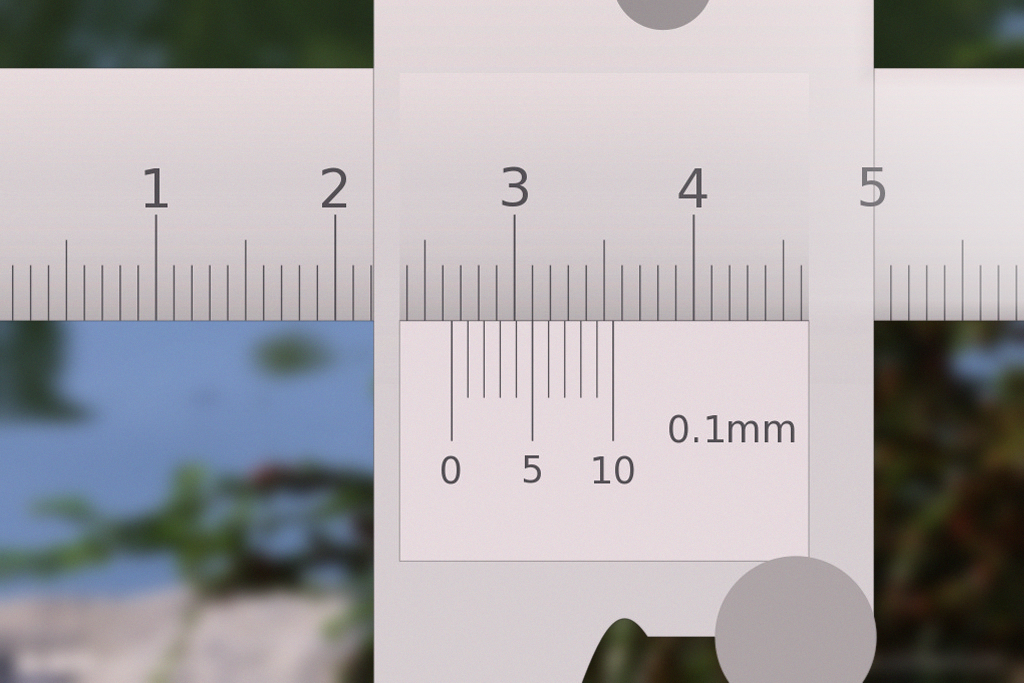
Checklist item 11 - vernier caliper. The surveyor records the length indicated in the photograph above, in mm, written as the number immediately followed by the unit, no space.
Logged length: 26.5mm
